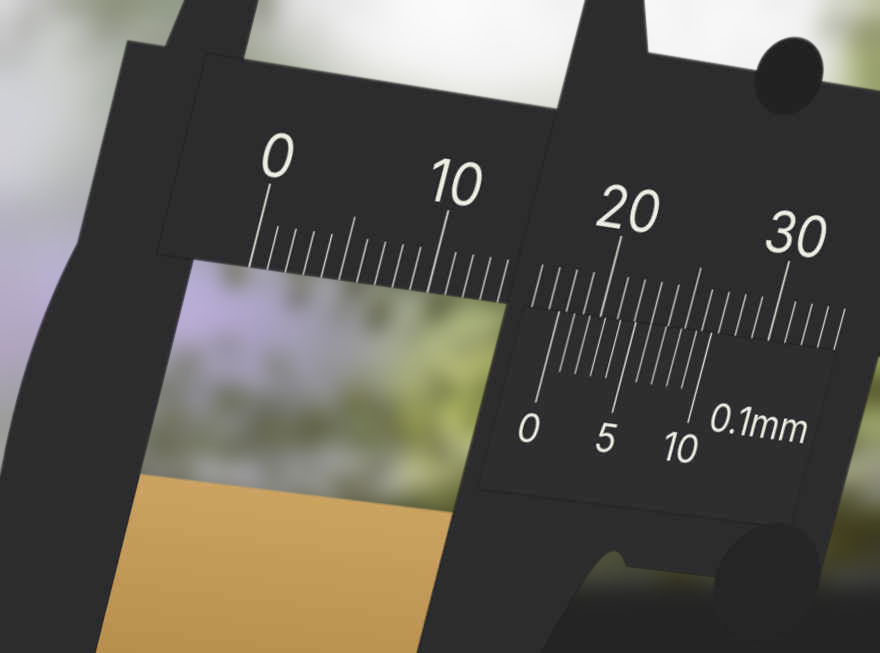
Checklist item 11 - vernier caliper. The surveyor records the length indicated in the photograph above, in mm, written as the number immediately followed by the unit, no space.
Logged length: 17.6mm
